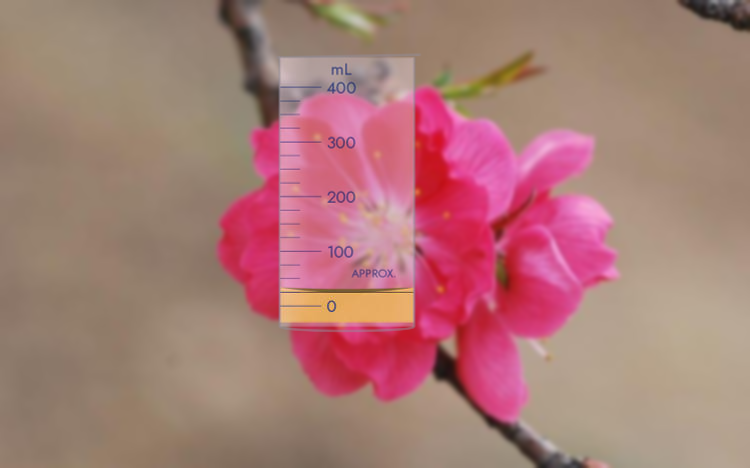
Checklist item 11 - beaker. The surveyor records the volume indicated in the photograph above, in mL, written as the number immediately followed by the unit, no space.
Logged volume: 25mL
